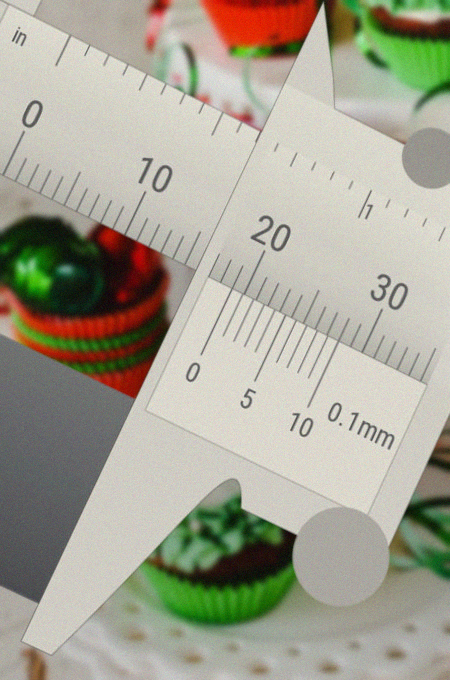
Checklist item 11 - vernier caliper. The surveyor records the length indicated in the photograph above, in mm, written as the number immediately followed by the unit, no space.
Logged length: 19.0mm
